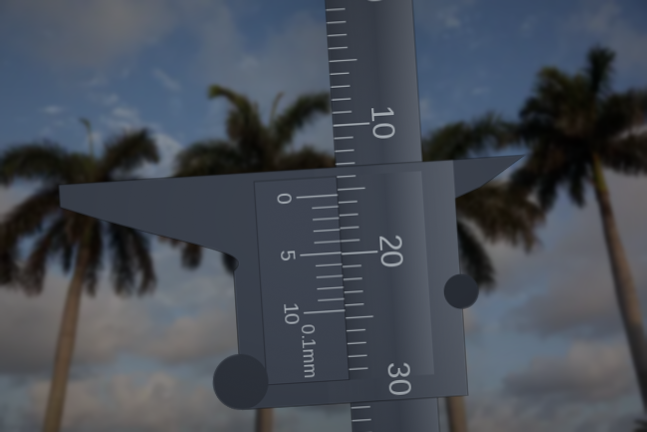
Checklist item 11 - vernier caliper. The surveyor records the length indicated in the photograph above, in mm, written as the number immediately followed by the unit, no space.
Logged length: 15.4mm
